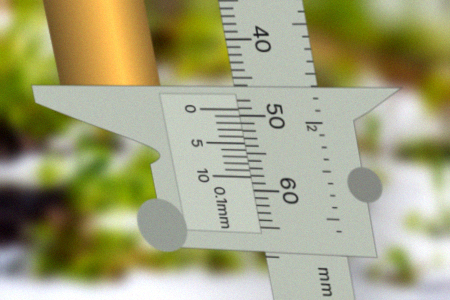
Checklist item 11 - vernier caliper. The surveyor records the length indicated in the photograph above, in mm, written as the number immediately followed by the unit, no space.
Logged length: 49.2mm
